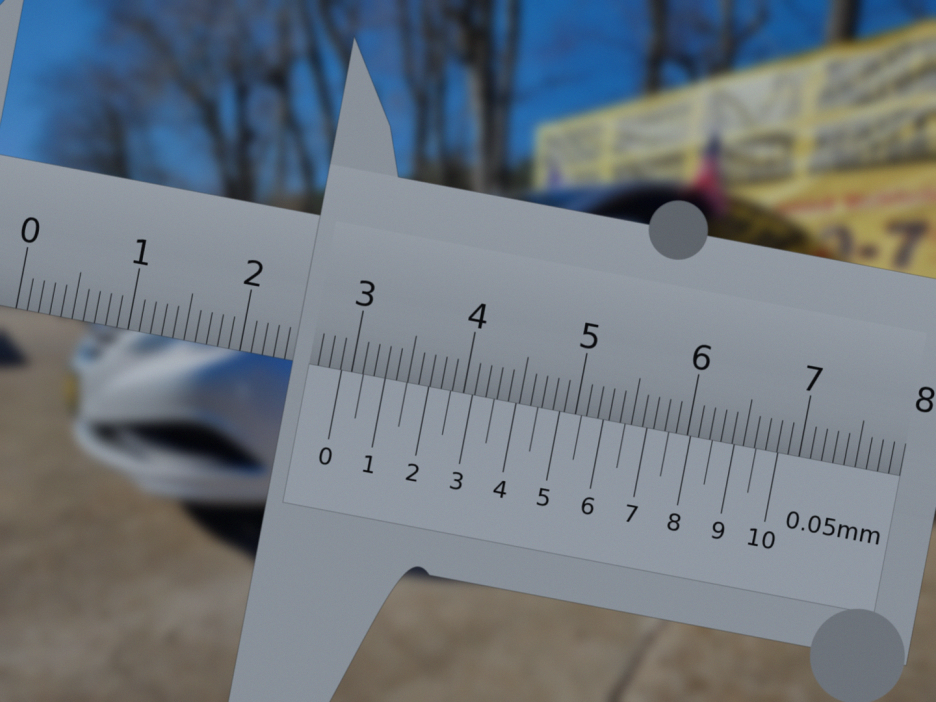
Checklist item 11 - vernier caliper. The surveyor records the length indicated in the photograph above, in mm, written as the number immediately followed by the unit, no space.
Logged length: 29.1mm
